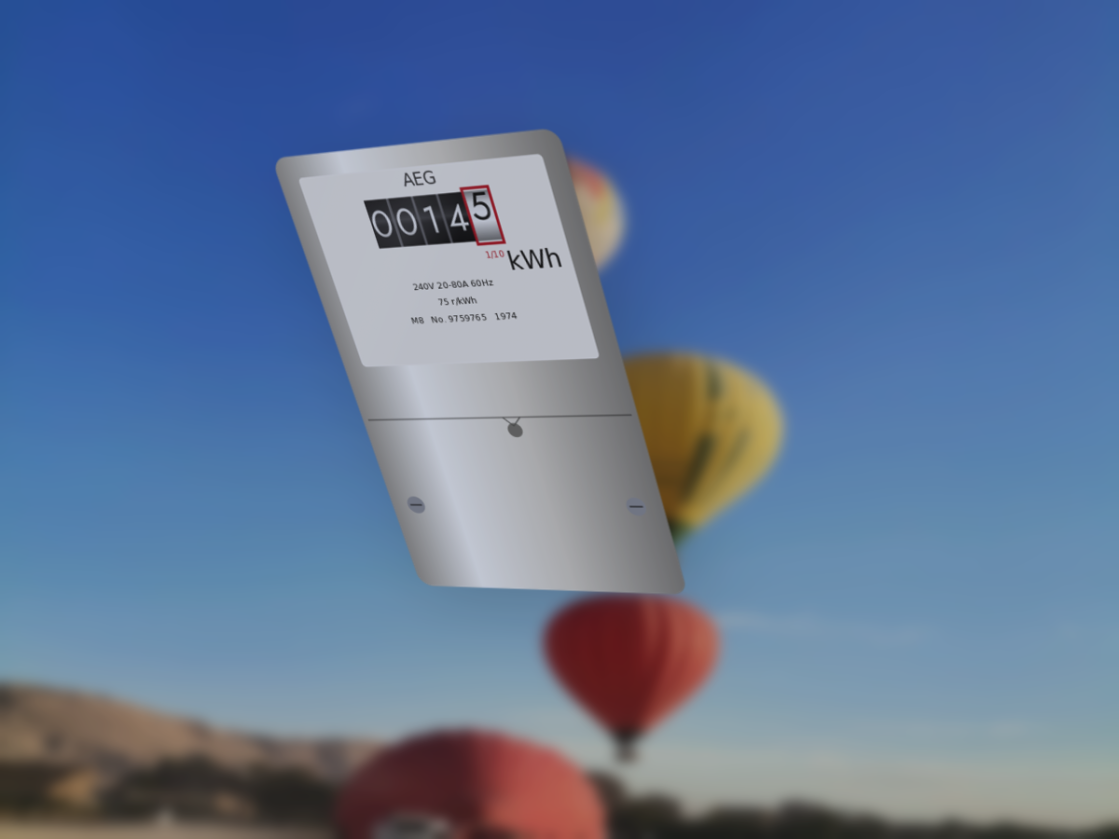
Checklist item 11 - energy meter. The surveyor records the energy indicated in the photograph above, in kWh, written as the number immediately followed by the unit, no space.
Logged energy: 14.5kWh
